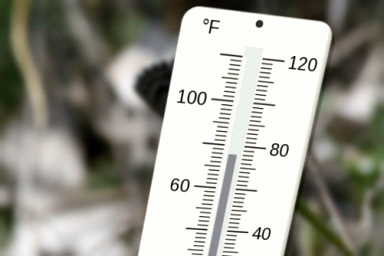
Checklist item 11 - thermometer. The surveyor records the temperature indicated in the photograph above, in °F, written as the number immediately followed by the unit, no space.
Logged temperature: 76°F
